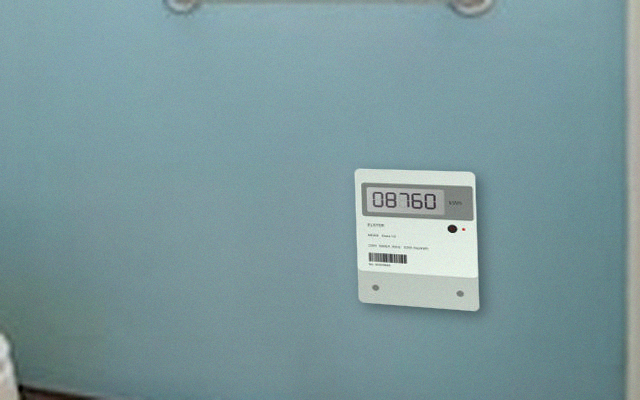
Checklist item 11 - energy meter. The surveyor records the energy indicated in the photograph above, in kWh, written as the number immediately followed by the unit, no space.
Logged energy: 8760kWh
